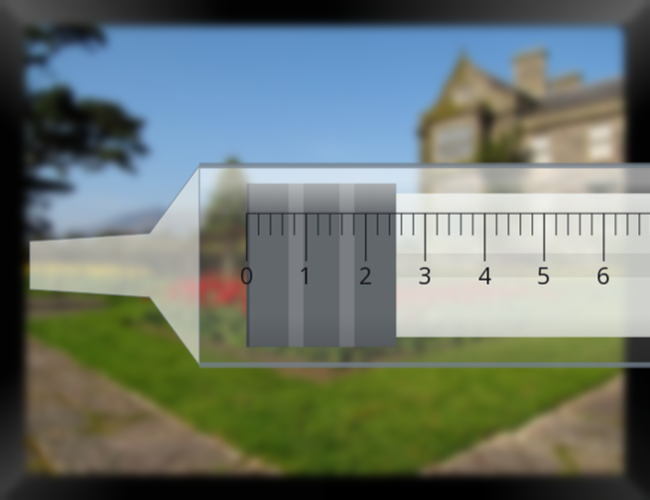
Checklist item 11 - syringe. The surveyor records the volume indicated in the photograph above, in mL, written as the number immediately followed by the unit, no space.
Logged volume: 0mL
